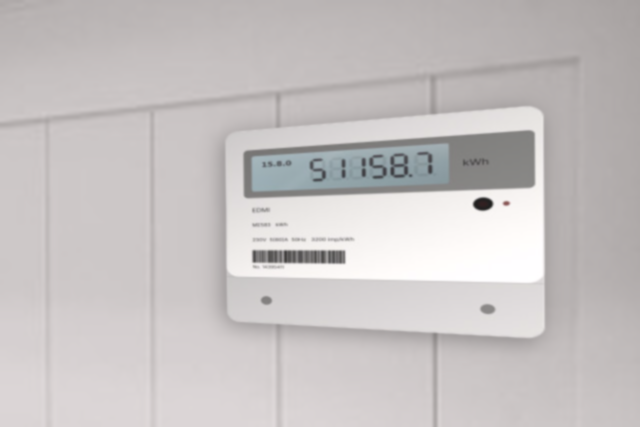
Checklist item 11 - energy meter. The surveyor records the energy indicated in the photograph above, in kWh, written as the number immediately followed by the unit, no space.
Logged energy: 51158.7kWh
